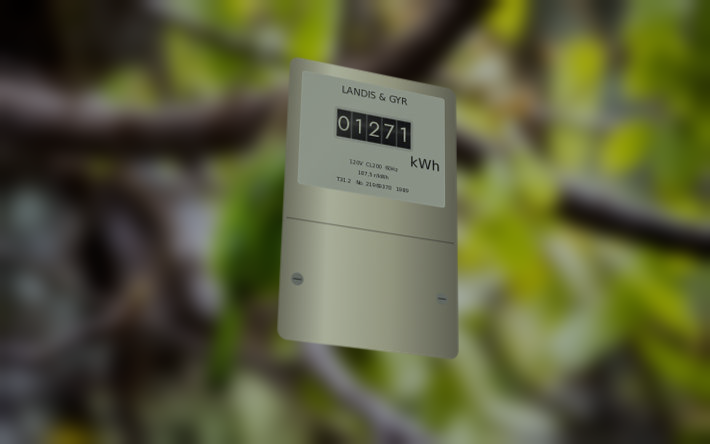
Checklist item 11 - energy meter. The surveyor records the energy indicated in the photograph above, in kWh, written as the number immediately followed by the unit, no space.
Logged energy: 1271kWh
